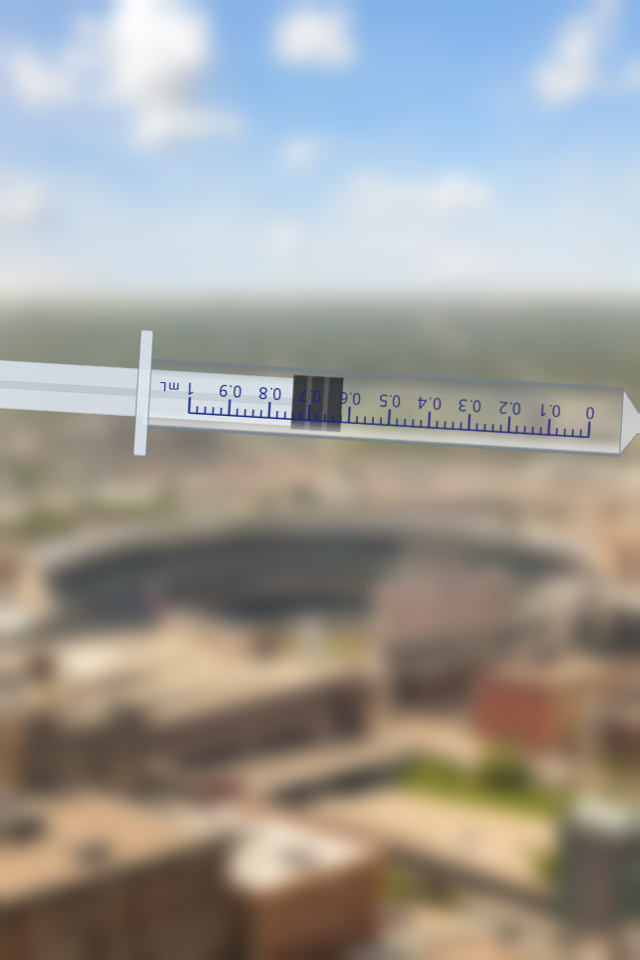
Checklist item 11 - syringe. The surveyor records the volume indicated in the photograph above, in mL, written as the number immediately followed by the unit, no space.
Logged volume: 0.62mL
